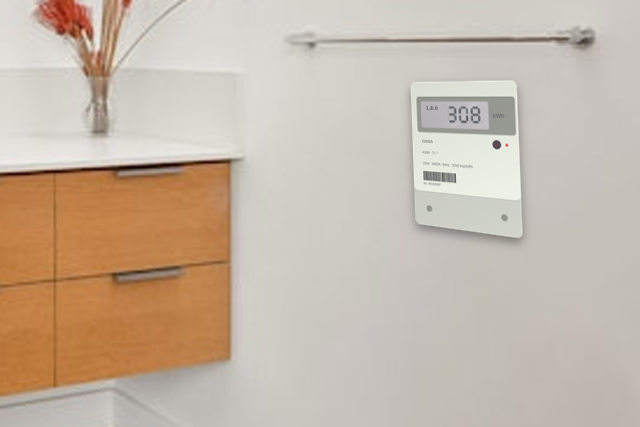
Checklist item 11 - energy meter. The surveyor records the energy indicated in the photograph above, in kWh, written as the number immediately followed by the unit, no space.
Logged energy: 308kWh
